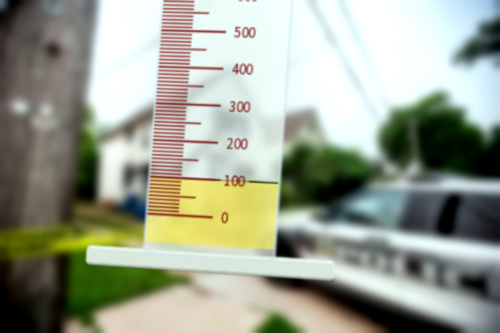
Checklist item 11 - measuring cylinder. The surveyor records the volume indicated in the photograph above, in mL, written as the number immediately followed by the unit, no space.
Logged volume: 100mL
